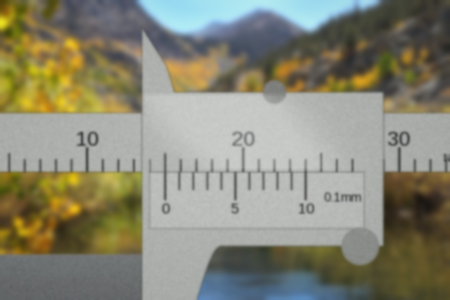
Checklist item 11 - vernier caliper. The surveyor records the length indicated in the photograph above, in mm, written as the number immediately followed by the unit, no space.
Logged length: 15.0mm
